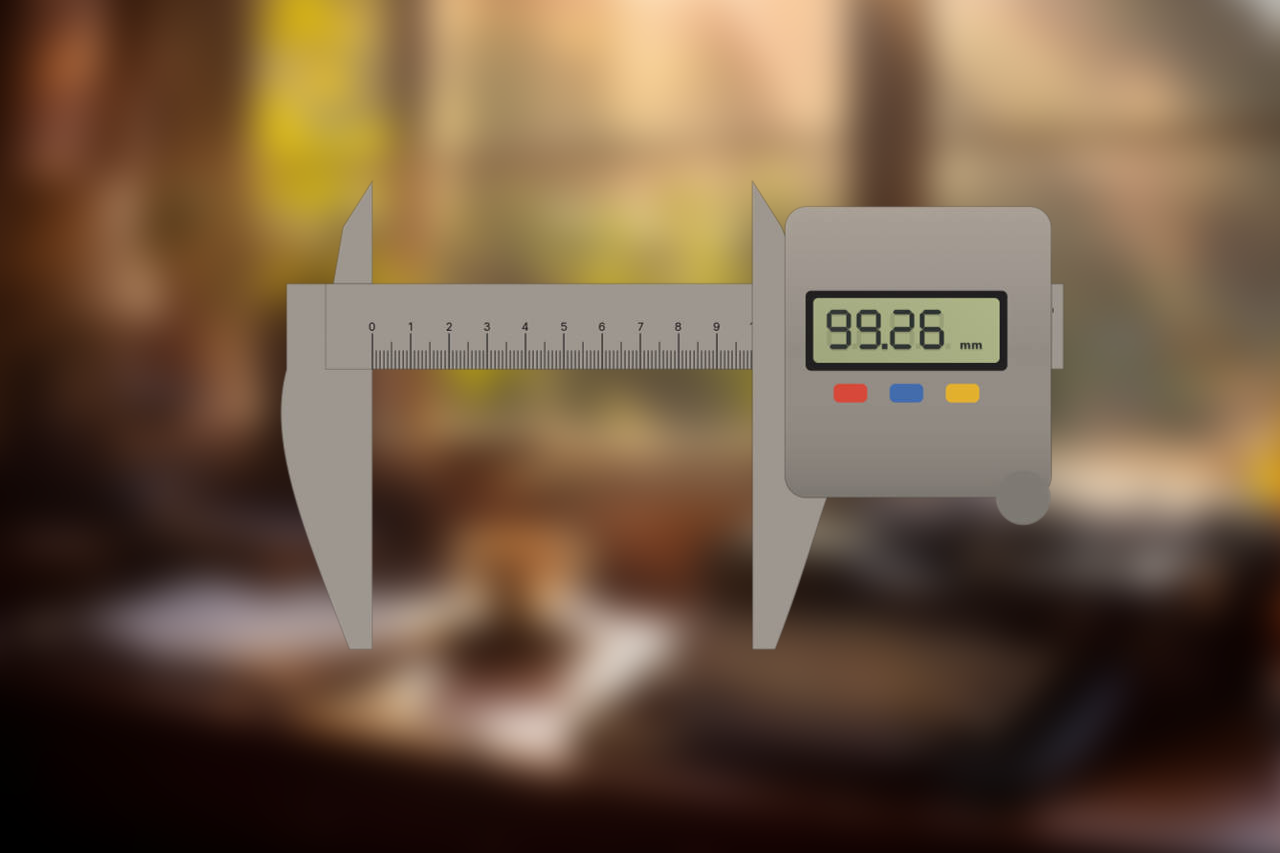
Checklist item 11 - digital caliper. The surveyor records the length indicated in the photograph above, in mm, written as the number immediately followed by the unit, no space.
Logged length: 99.26mm
